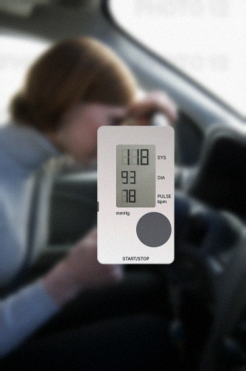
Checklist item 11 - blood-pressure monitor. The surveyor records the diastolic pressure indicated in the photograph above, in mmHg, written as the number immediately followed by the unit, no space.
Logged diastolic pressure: 93mmHg
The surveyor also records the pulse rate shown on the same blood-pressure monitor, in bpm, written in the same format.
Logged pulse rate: 78bpm
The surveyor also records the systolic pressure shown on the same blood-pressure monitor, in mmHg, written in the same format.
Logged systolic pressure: 118mmHg
